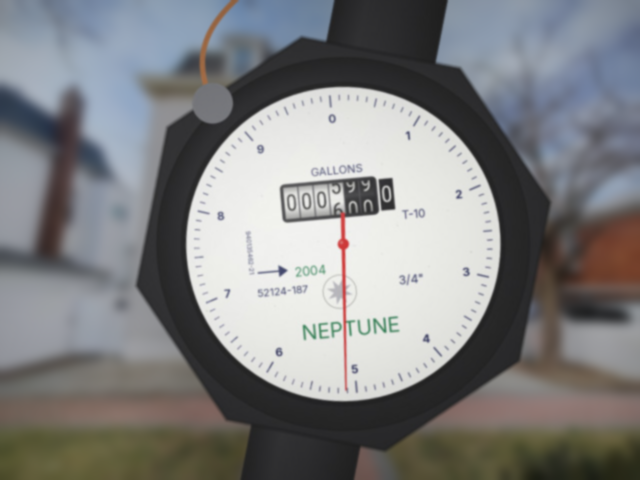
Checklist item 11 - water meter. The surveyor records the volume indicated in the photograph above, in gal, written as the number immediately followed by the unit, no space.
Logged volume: 5995.1gal
